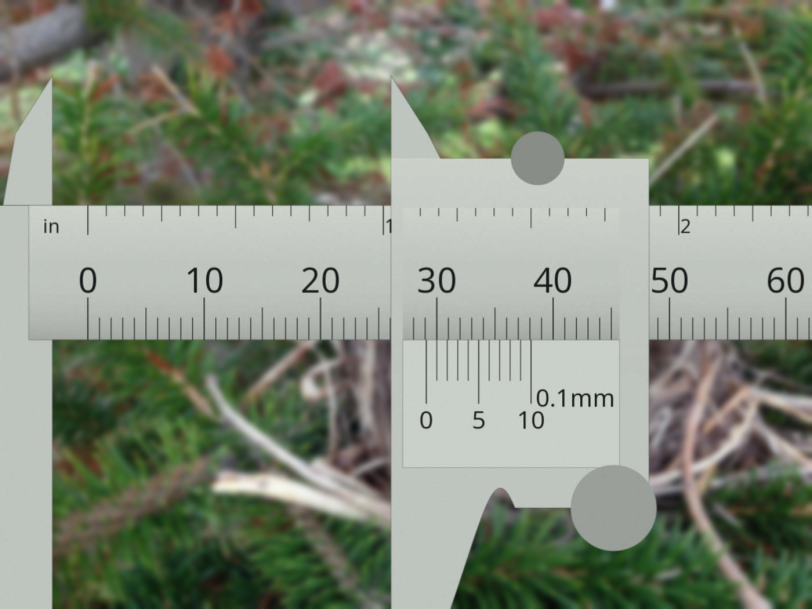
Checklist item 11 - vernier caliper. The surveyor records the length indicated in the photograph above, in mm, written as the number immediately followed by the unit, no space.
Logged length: 29.1mm
